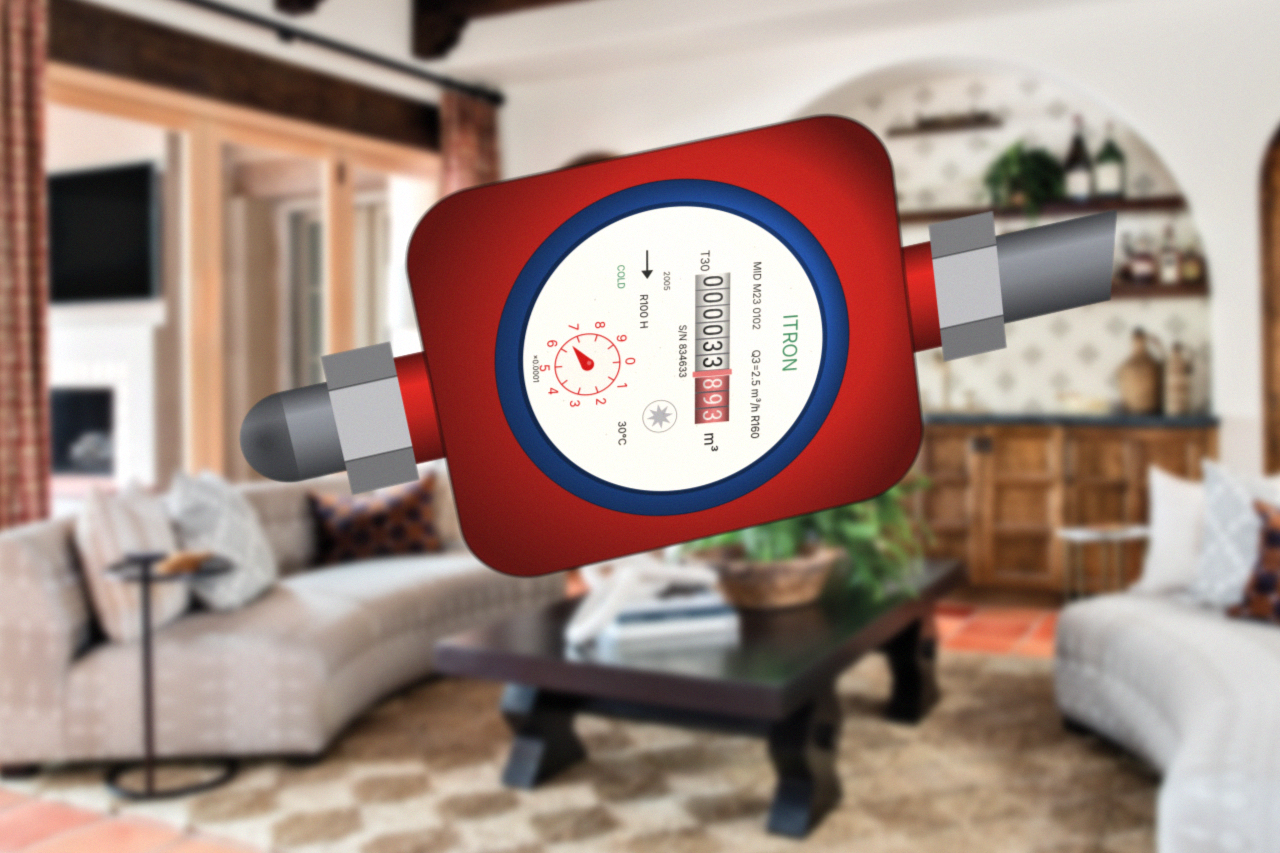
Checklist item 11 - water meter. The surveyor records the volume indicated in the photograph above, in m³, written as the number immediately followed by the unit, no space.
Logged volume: 33.8936m³
